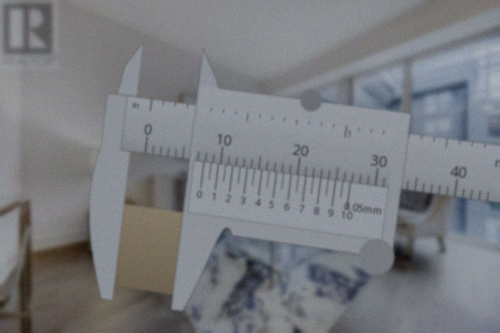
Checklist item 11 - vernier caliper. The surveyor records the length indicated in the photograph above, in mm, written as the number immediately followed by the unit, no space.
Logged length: 7.8mm
